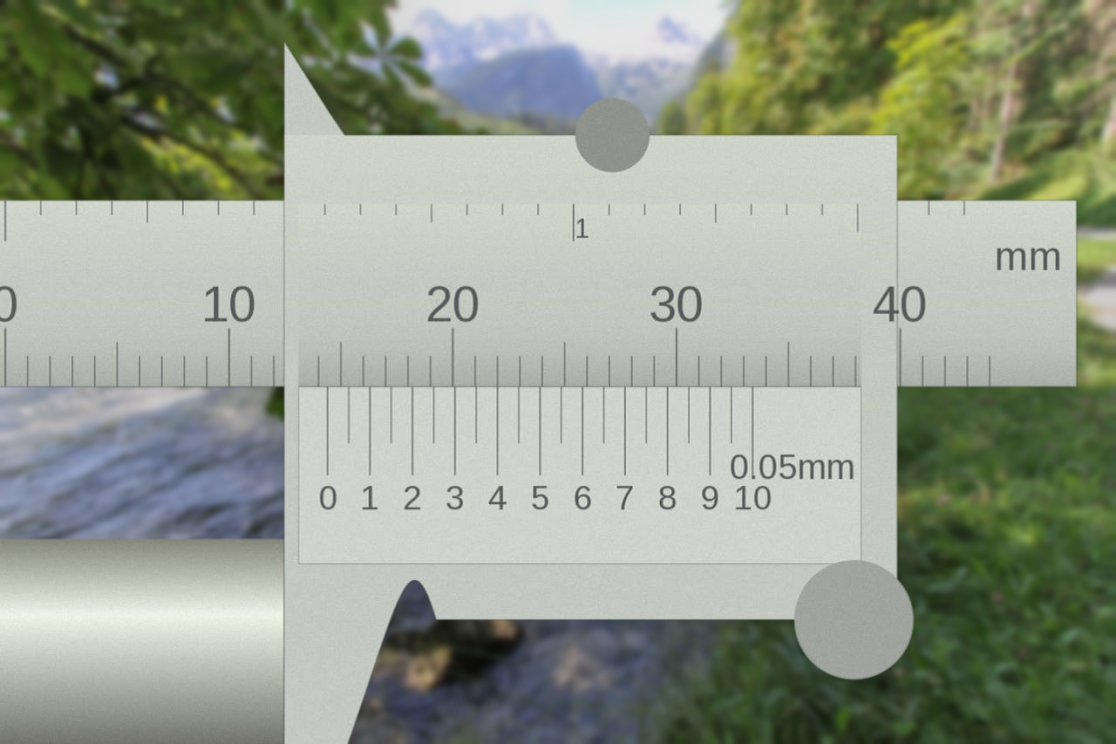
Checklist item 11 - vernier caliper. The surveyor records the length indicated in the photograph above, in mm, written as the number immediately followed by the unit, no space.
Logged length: 14.40mm
